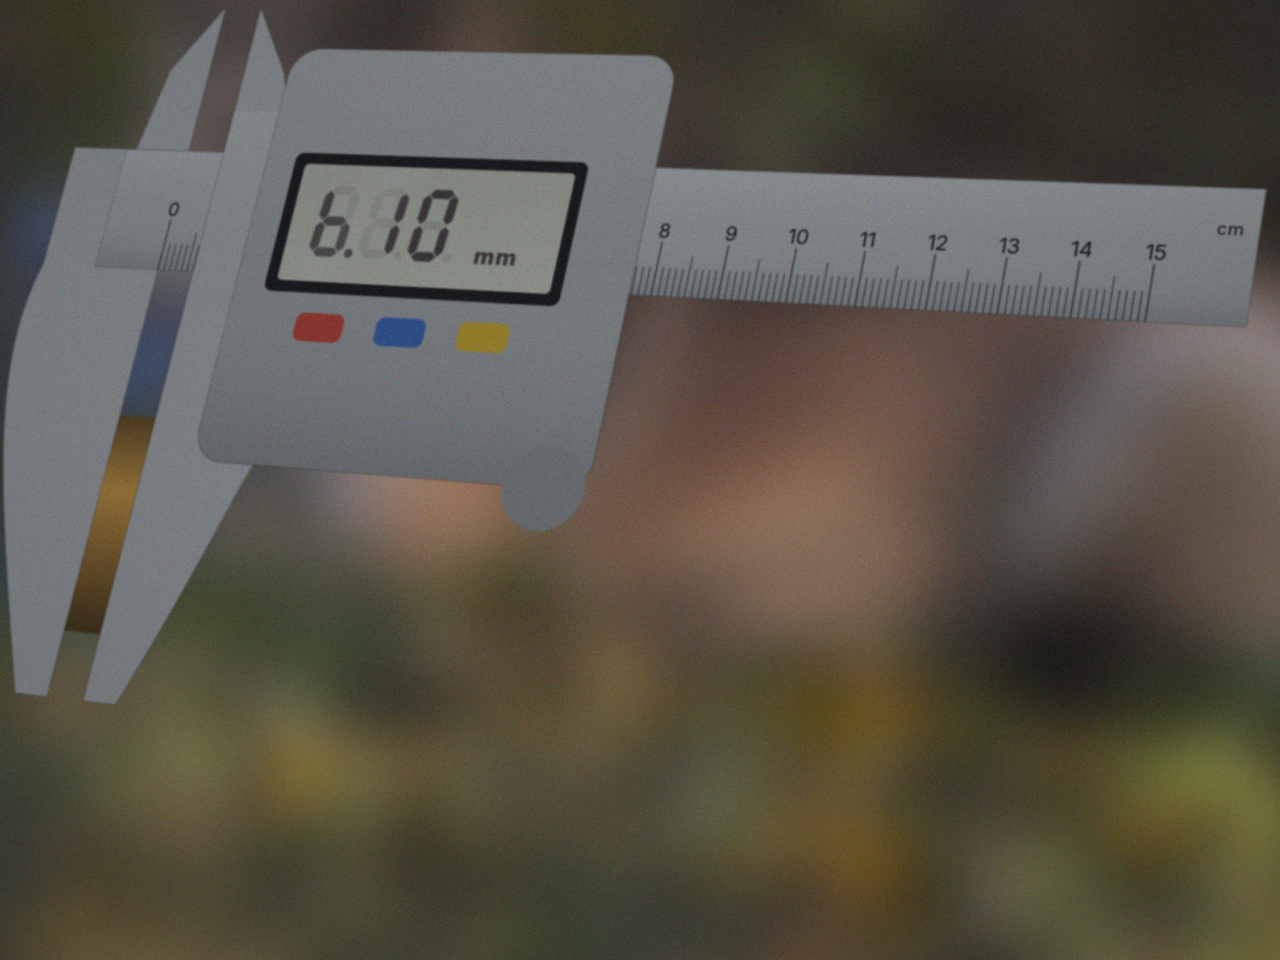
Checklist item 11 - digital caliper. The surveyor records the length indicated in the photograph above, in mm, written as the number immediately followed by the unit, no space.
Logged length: 6.10mm
